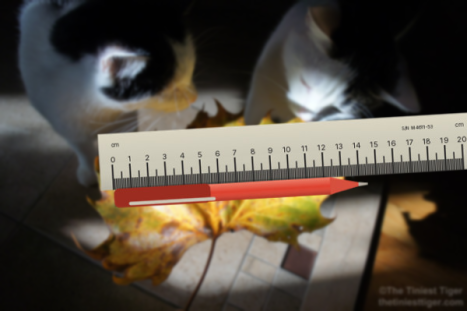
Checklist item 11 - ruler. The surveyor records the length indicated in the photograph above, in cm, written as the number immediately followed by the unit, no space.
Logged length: 14.5cm
